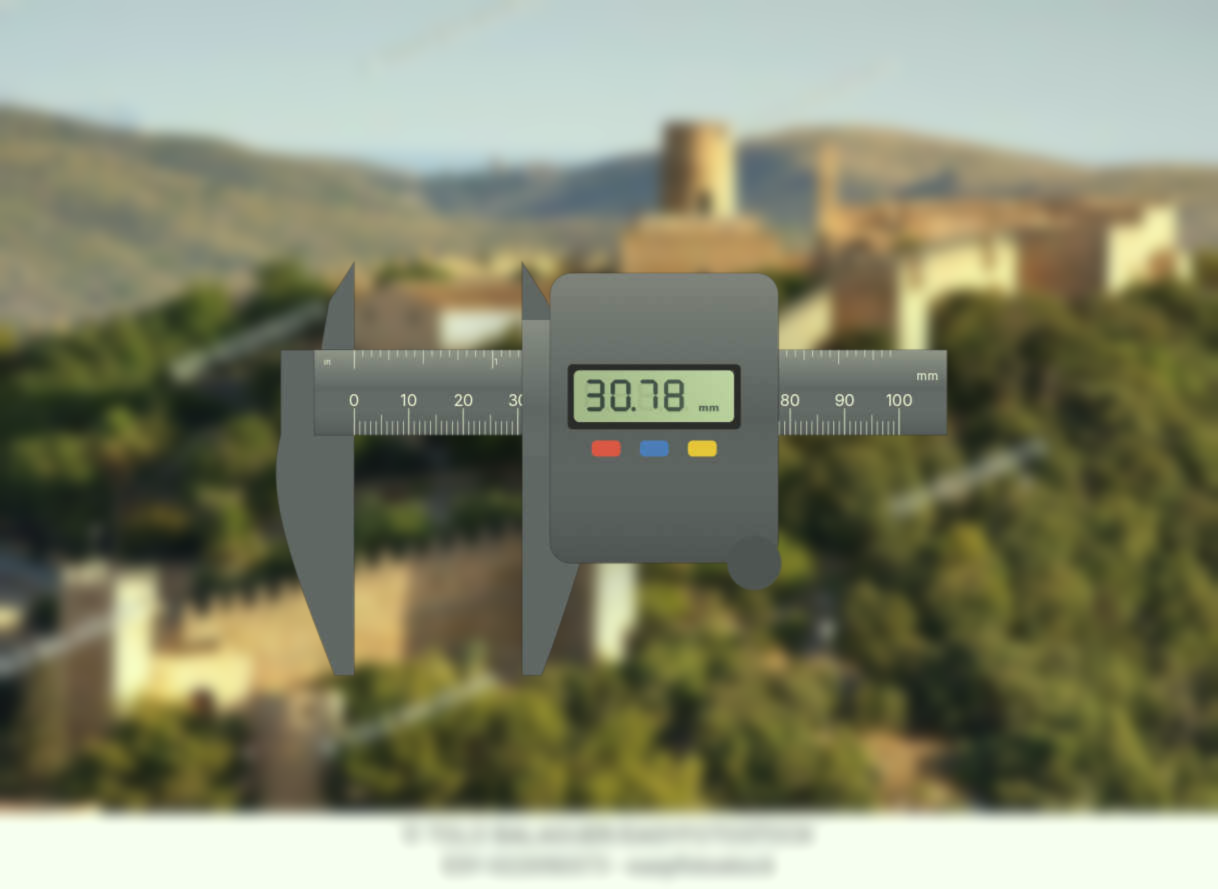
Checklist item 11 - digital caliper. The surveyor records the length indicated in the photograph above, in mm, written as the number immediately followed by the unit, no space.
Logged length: 30.78mm
